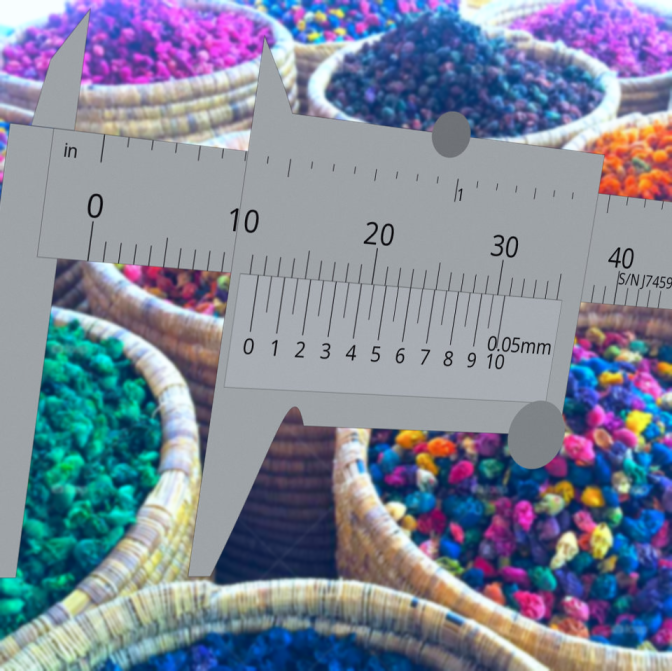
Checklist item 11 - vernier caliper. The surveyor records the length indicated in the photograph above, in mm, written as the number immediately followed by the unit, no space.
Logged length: 11.6mm
